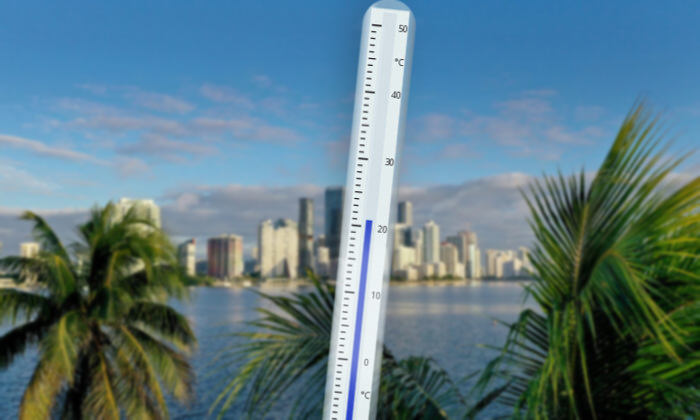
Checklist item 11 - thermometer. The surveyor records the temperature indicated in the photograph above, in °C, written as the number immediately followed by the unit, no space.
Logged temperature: 21°C
